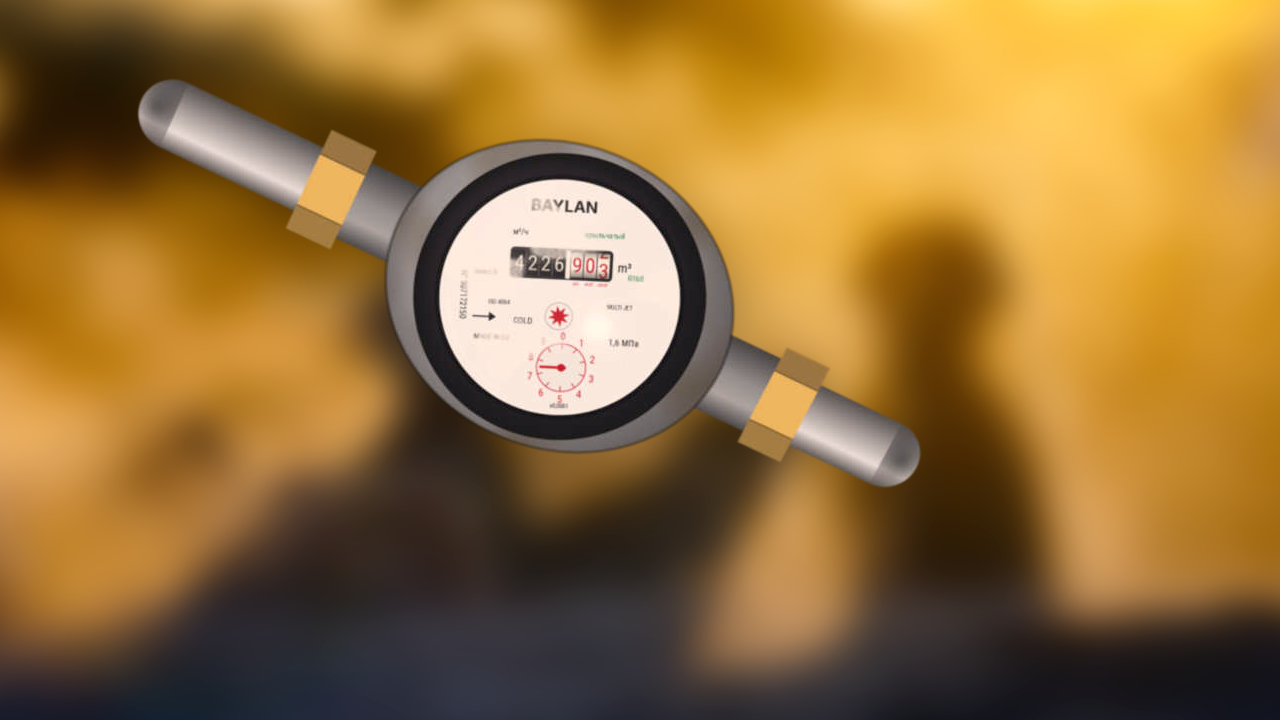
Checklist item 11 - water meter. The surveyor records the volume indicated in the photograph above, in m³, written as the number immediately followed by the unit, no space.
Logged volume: 4226.9027m³
